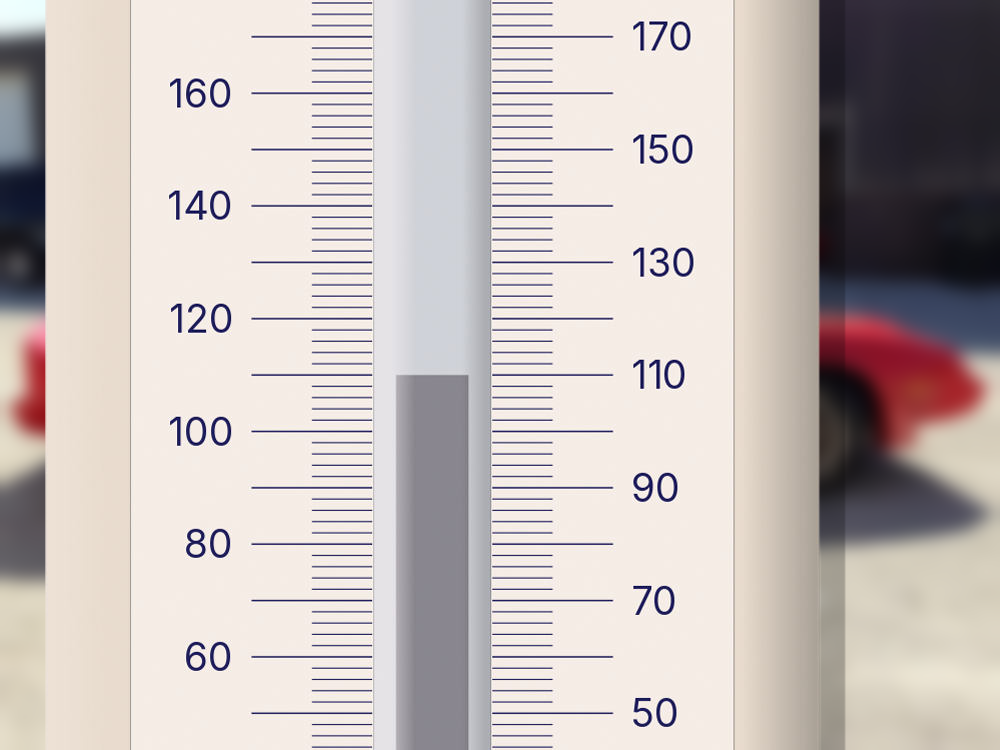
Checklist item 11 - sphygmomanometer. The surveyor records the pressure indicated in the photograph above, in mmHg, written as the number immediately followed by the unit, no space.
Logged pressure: 110mmHg
